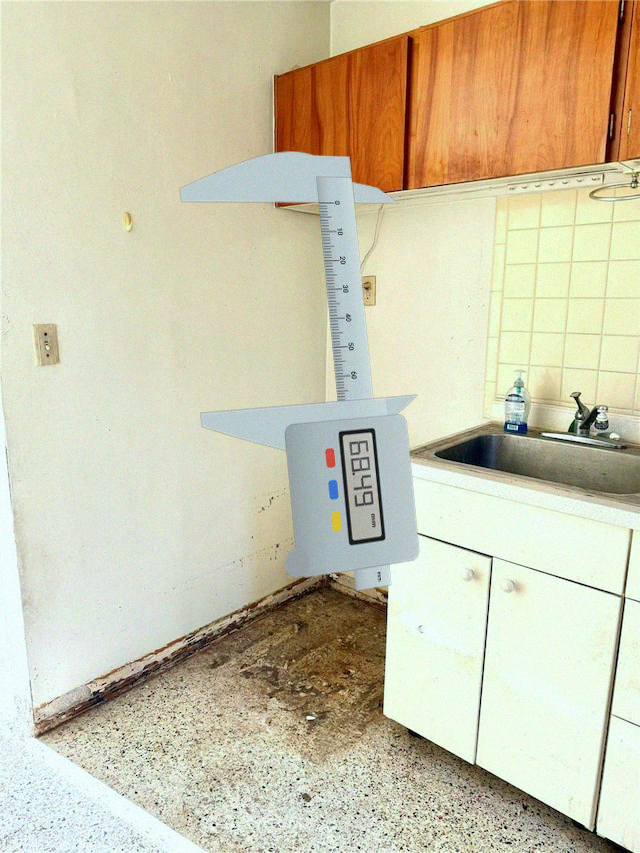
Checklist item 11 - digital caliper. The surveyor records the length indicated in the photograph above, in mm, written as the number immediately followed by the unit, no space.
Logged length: 68.49mm
